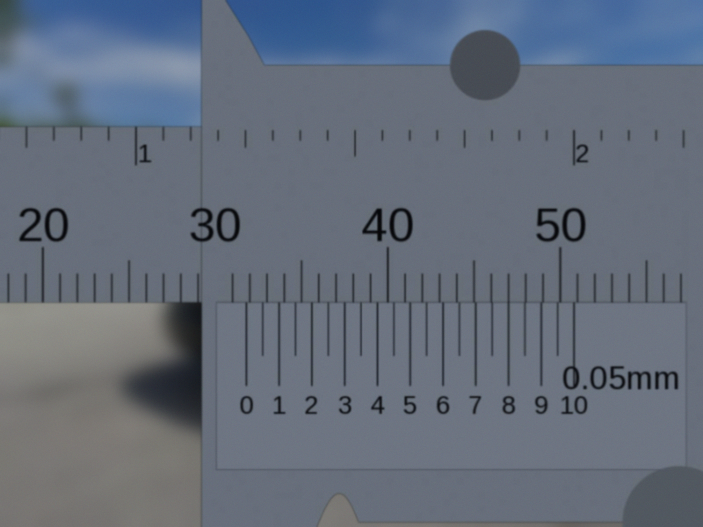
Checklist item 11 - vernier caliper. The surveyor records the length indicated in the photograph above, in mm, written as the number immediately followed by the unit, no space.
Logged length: 31.8mm
